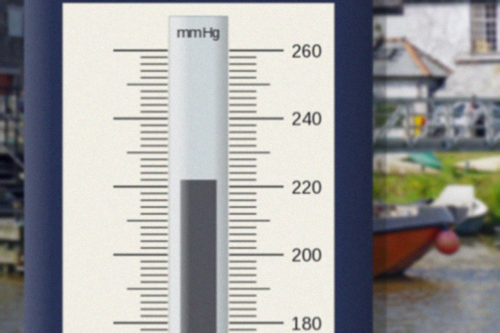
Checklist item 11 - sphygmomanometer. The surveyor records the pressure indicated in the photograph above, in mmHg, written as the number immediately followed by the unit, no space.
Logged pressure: 222mmHg
